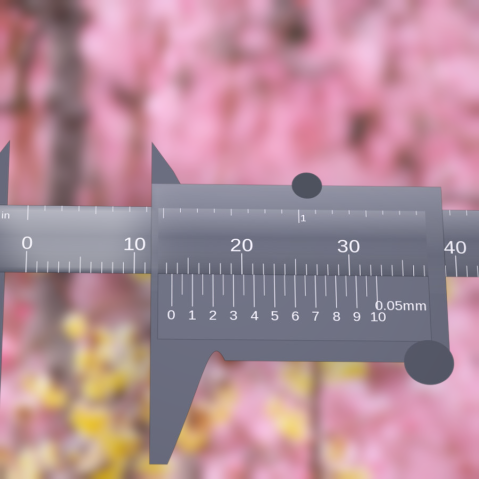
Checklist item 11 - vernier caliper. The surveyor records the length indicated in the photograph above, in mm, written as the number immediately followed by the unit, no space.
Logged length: 13.5mm
